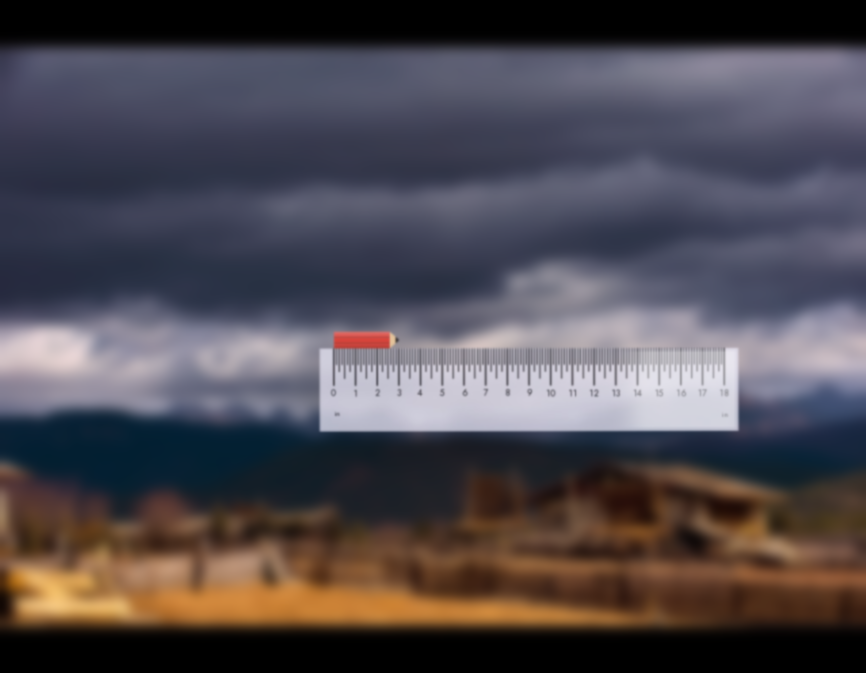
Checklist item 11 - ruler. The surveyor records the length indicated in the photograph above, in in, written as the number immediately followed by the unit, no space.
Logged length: 3in
